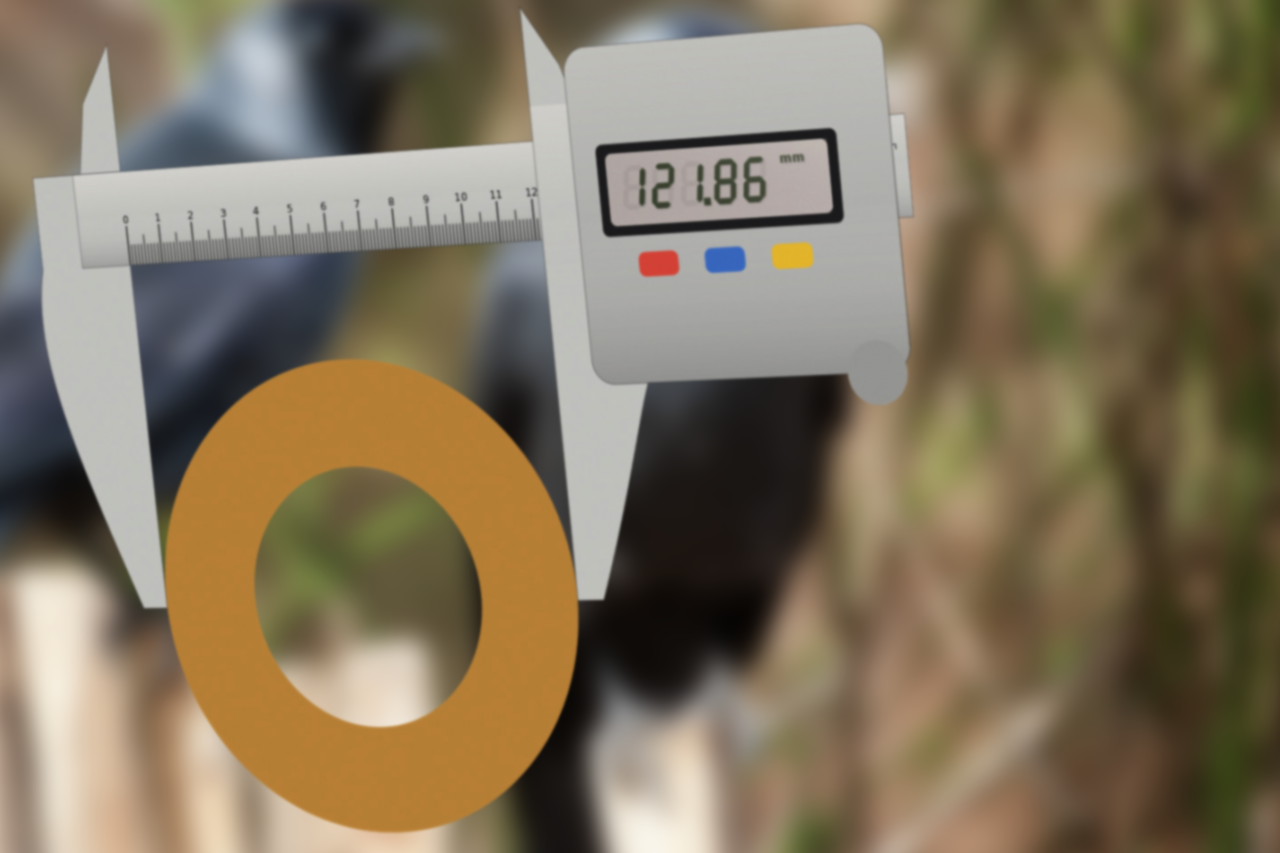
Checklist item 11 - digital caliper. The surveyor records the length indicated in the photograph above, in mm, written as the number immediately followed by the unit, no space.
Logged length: 121.86mm
